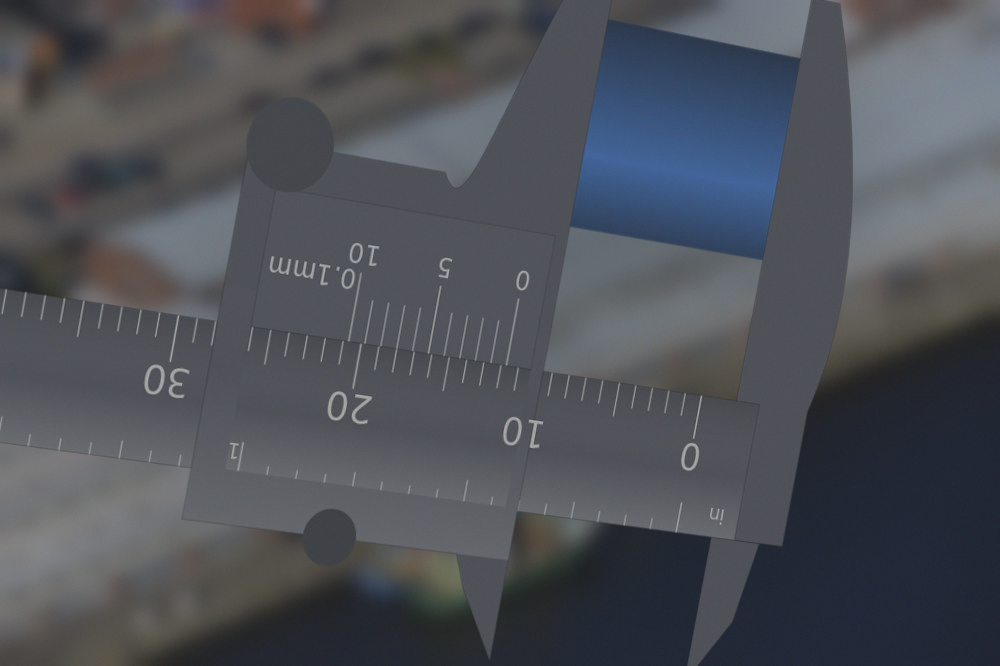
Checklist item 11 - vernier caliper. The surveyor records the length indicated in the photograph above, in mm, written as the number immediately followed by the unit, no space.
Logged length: 11.7mm
